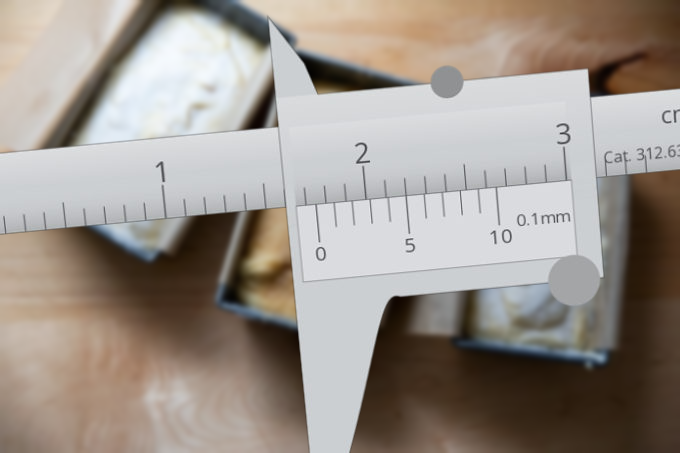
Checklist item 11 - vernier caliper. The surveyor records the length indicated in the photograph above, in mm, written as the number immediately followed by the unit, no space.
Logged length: 17.5mm
